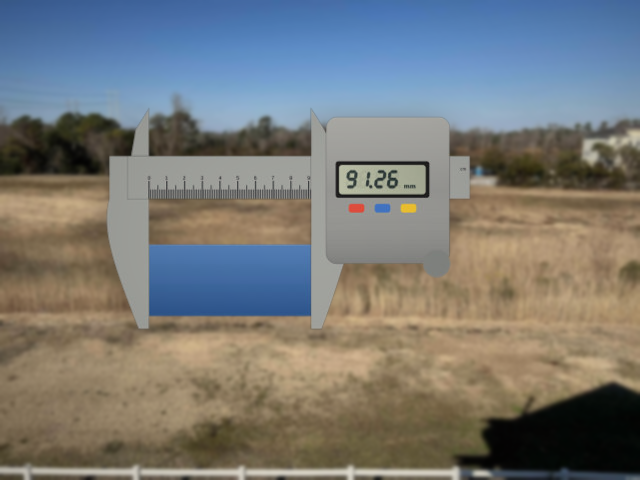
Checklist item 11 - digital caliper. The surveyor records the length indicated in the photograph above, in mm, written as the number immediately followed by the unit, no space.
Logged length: 91.26mm
